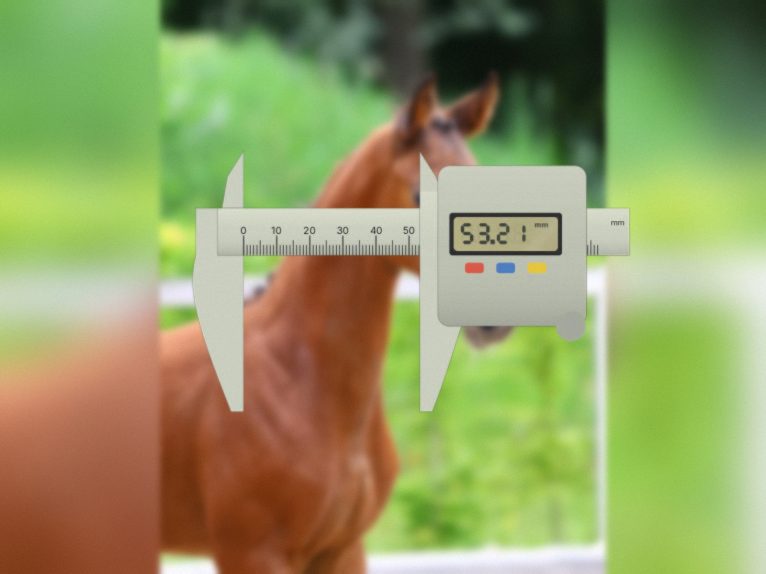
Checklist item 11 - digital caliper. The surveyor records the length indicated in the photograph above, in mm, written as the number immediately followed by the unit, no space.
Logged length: 53.21mm
